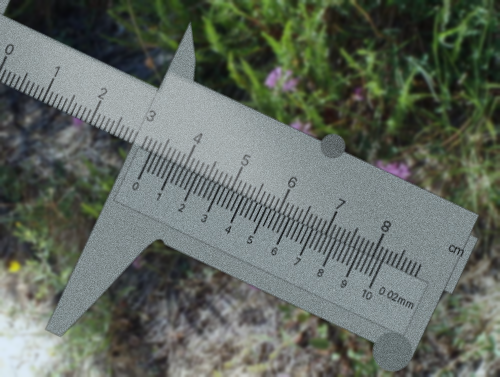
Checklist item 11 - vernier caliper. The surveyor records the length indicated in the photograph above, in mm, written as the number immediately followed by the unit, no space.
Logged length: 33.0mm
